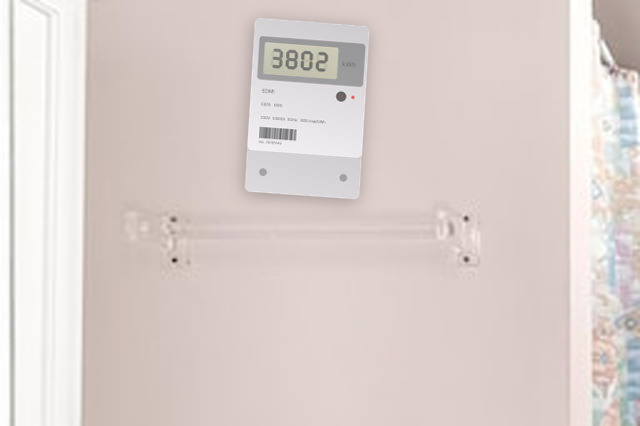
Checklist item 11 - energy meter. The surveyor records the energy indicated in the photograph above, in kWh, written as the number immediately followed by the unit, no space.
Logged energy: 3802kWh
